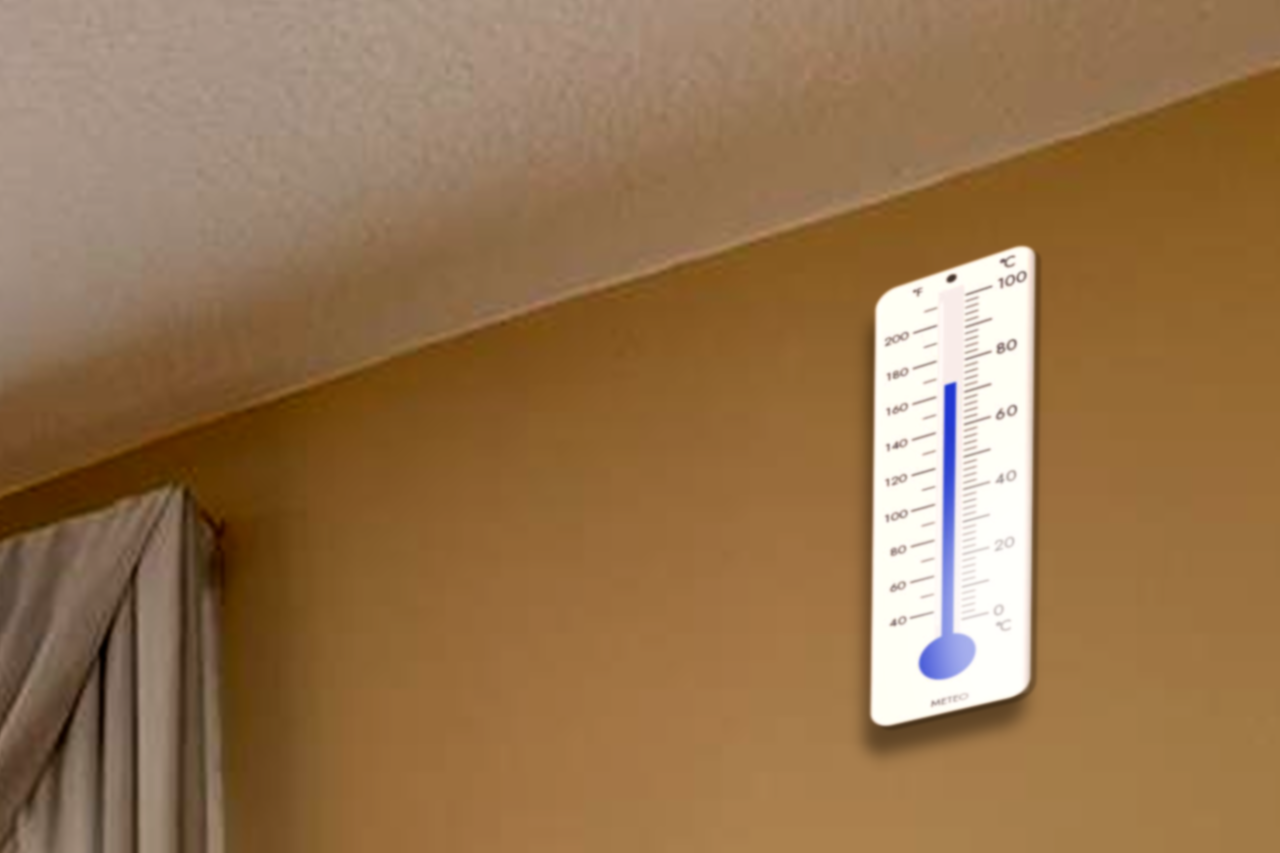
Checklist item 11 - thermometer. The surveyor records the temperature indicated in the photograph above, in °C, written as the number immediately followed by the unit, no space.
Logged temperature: 74°C
